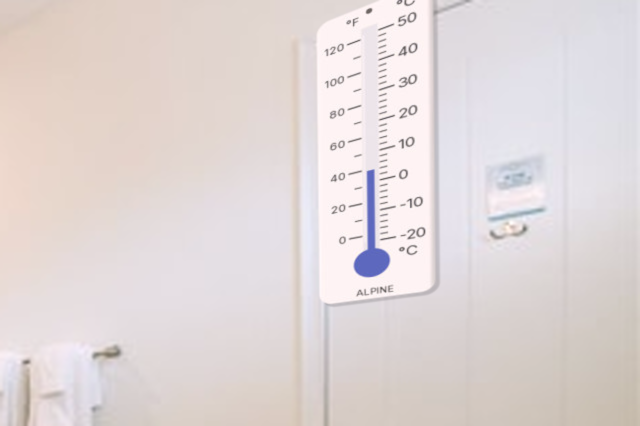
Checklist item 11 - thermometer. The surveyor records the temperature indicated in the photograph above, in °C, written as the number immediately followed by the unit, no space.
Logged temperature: 4°C
